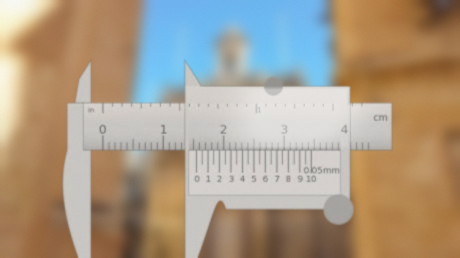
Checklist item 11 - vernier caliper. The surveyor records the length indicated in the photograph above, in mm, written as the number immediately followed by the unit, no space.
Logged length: 15.5mm
